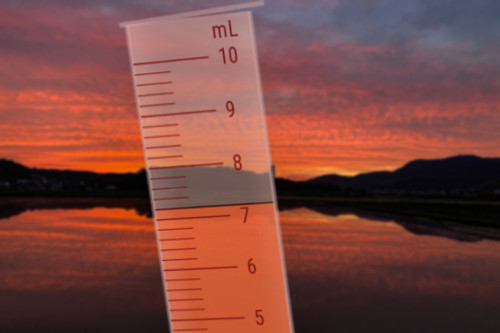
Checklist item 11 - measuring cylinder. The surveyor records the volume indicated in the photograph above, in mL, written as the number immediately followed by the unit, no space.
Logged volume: 7.2mL
